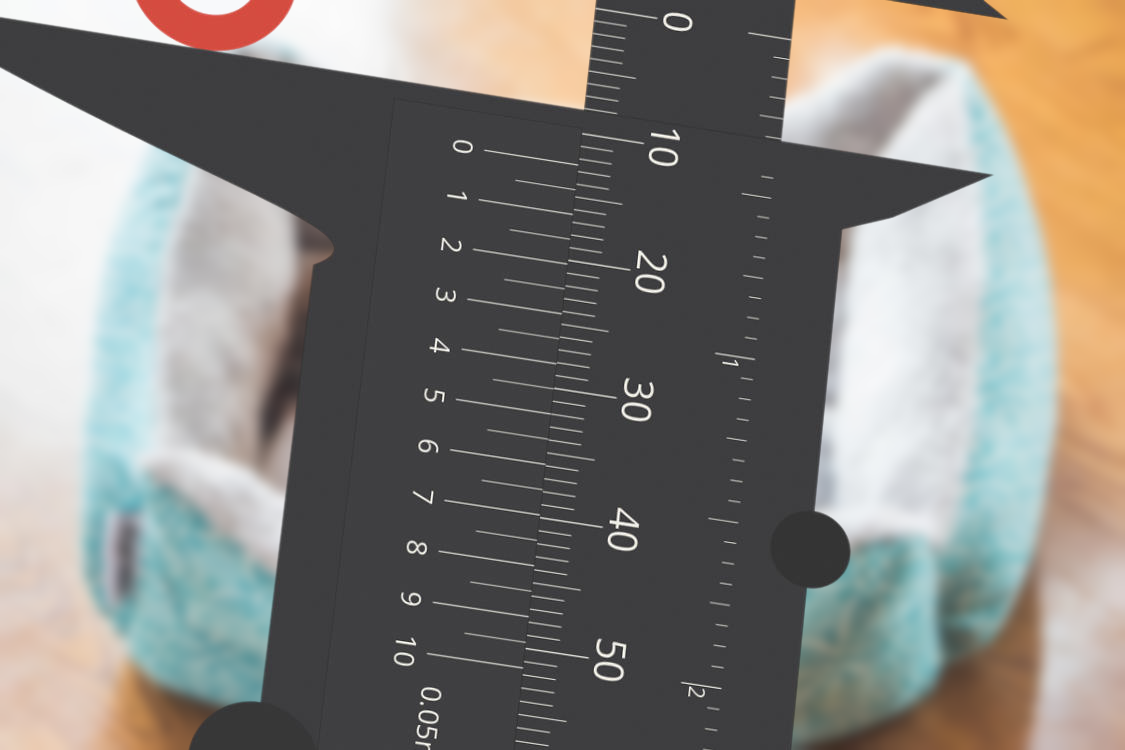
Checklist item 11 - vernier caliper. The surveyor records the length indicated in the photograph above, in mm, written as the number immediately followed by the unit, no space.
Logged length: 12.5mm
